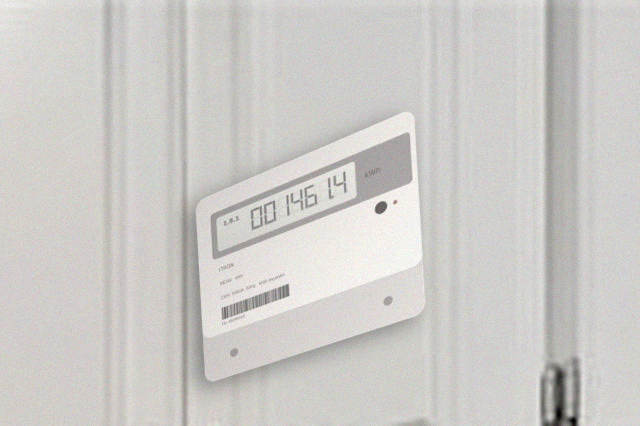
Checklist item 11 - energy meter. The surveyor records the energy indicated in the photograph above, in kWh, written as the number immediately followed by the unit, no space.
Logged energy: 1461.4kWh
